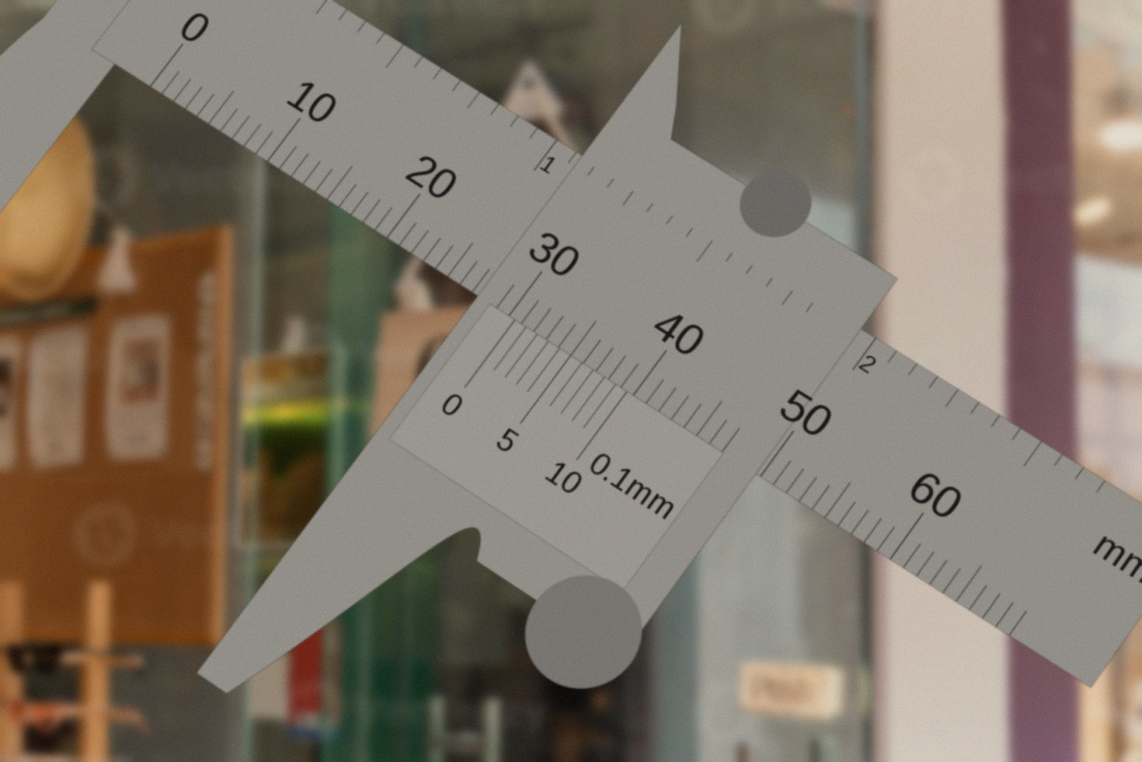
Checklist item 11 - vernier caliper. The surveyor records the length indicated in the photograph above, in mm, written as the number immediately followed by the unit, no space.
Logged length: 30.5mm
